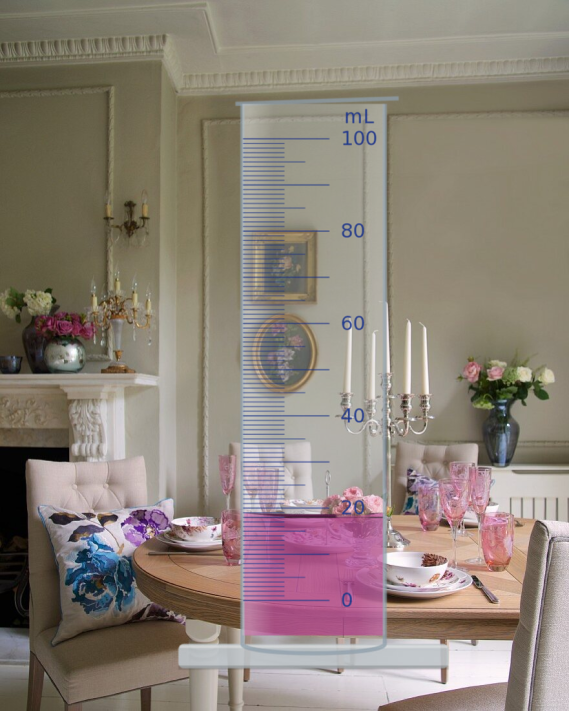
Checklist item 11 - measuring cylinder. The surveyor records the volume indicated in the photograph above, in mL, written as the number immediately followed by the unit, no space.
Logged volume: 18mL
